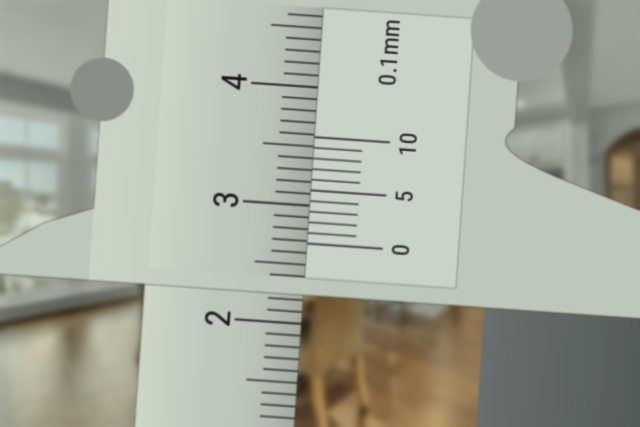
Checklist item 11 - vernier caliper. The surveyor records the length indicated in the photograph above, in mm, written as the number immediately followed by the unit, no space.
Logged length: 26.8mm
